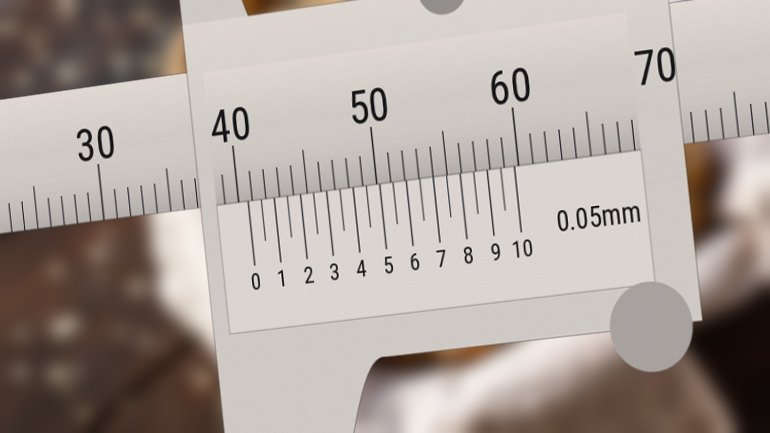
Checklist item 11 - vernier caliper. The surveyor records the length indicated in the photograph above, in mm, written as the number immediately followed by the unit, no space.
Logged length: 40.7mm
